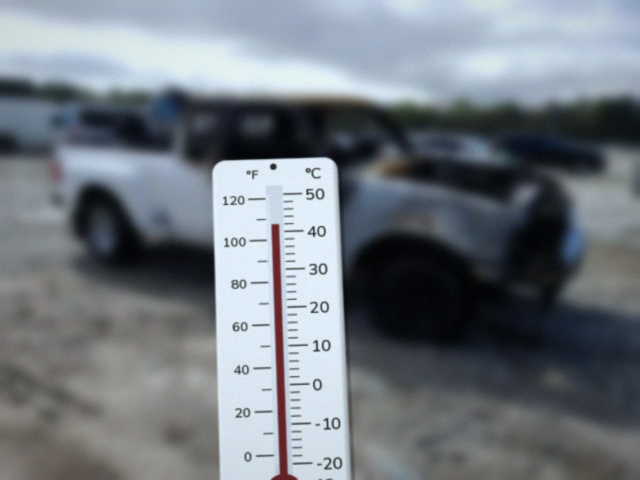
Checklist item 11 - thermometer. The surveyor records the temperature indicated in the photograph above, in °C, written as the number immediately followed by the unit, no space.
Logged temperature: 42°C
